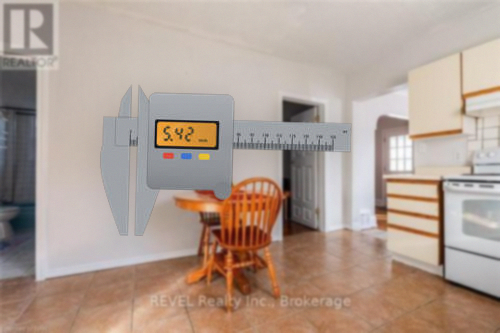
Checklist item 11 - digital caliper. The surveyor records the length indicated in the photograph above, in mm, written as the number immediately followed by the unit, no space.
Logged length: 5.42mm
